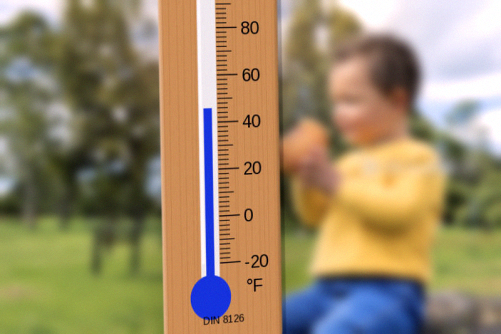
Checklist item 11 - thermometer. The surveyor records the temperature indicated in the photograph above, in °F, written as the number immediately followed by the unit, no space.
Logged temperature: 46°F
